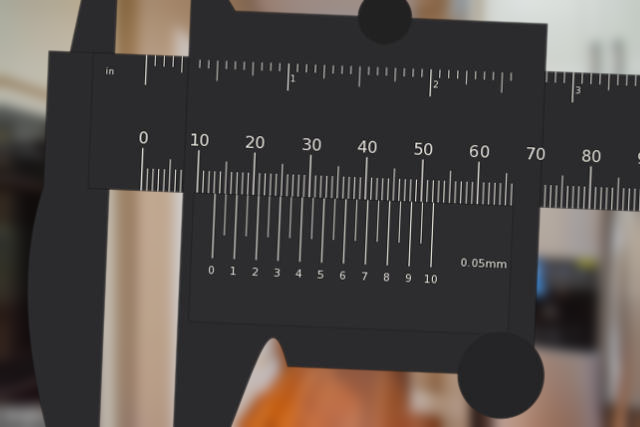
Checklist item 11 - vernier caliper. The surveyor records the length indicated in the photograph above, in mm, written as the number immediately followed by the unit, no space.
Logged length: 13.2mm
